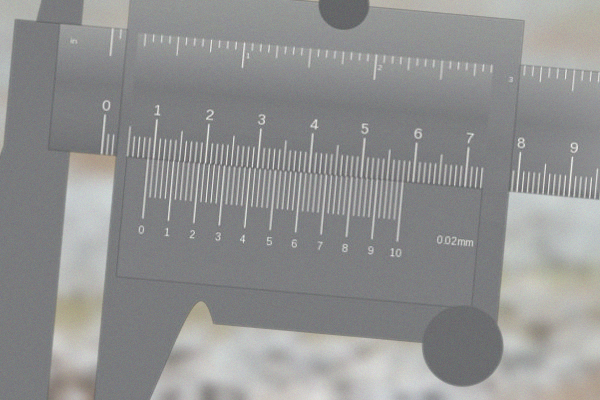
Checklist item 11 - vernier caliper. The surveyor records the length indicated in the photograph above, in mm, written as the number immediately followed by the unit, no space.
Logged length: 9.0mm
